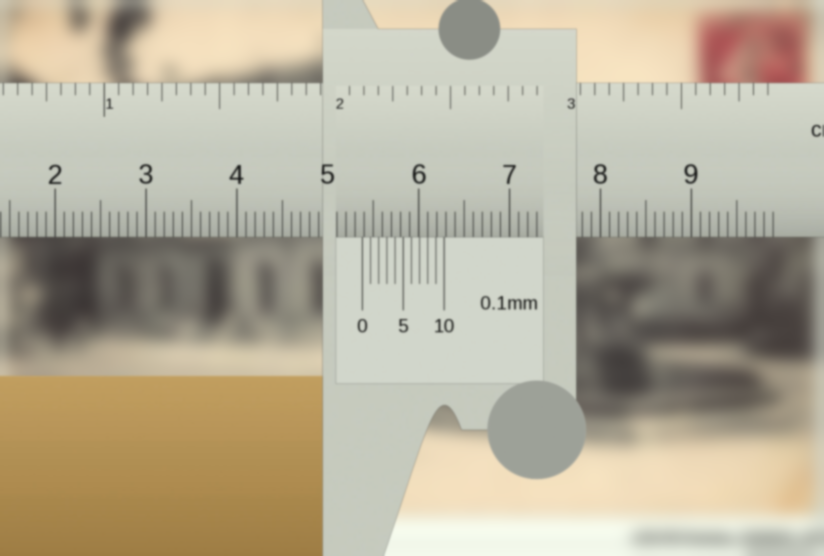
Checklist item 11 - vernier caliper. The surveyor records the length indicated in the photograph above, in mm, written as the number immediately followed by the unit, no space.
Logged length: 53.8mm
